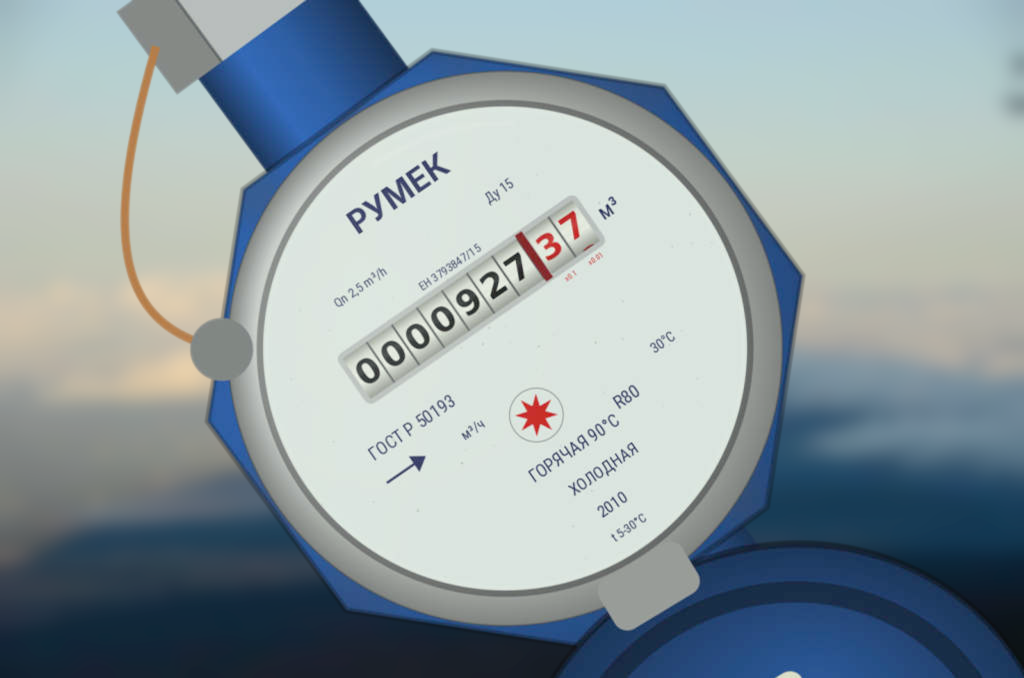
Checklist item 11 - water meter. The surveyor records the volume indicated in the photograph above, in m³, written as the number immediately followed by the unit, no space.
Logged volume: 927.37m³
